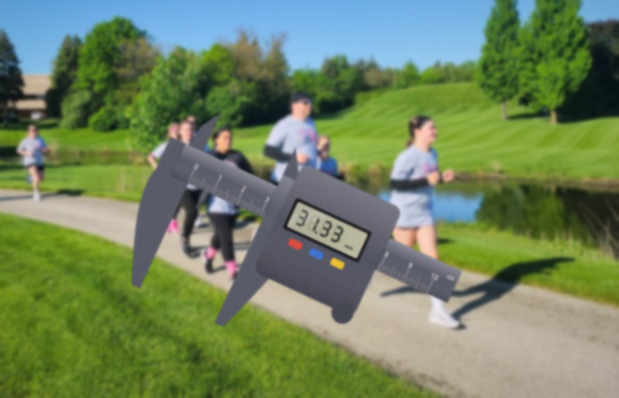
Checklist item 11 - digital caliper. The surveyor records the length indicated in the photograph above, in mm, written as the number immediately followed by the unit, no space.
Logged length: 31.33mm
